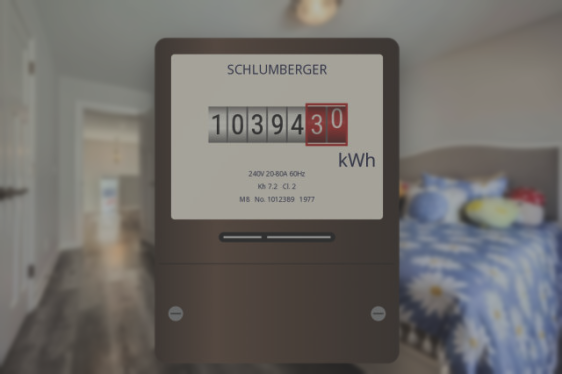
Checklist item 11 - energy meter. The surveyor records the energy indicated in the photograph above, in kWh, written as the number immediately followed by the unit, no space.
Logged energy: 10394.30kWh
